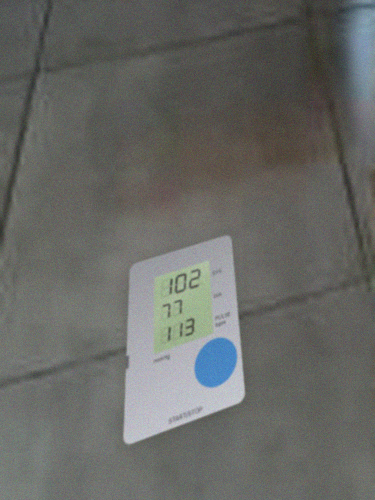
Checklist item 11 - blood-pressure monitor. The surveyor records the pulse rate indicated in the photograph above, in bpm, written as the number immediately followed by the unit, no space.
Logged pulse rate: 113bpm
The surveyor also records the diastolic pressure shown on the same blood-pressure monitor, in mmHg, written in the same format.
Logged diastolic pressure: 77mmHg
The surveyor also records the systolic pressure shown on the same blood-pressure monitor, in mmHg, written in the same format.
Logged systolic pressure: 102mmHg
